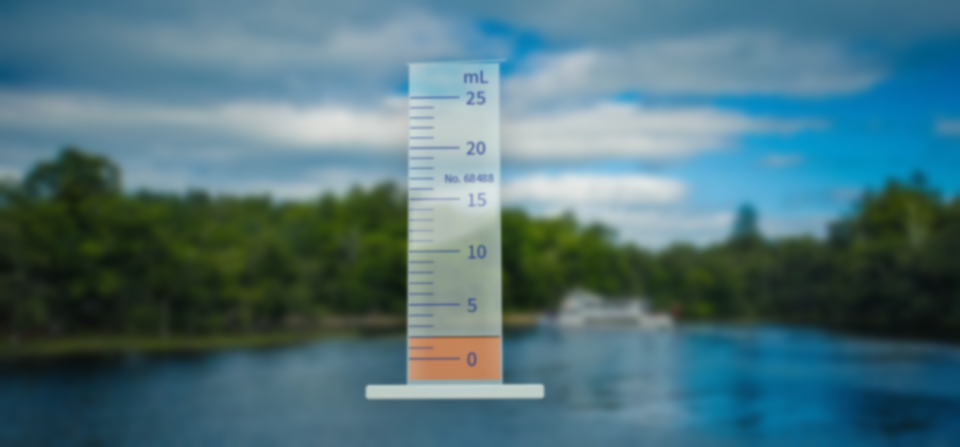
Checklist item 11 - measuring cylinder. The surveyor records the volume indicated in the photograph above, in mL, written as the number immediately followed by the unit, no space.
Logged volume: 2mL
